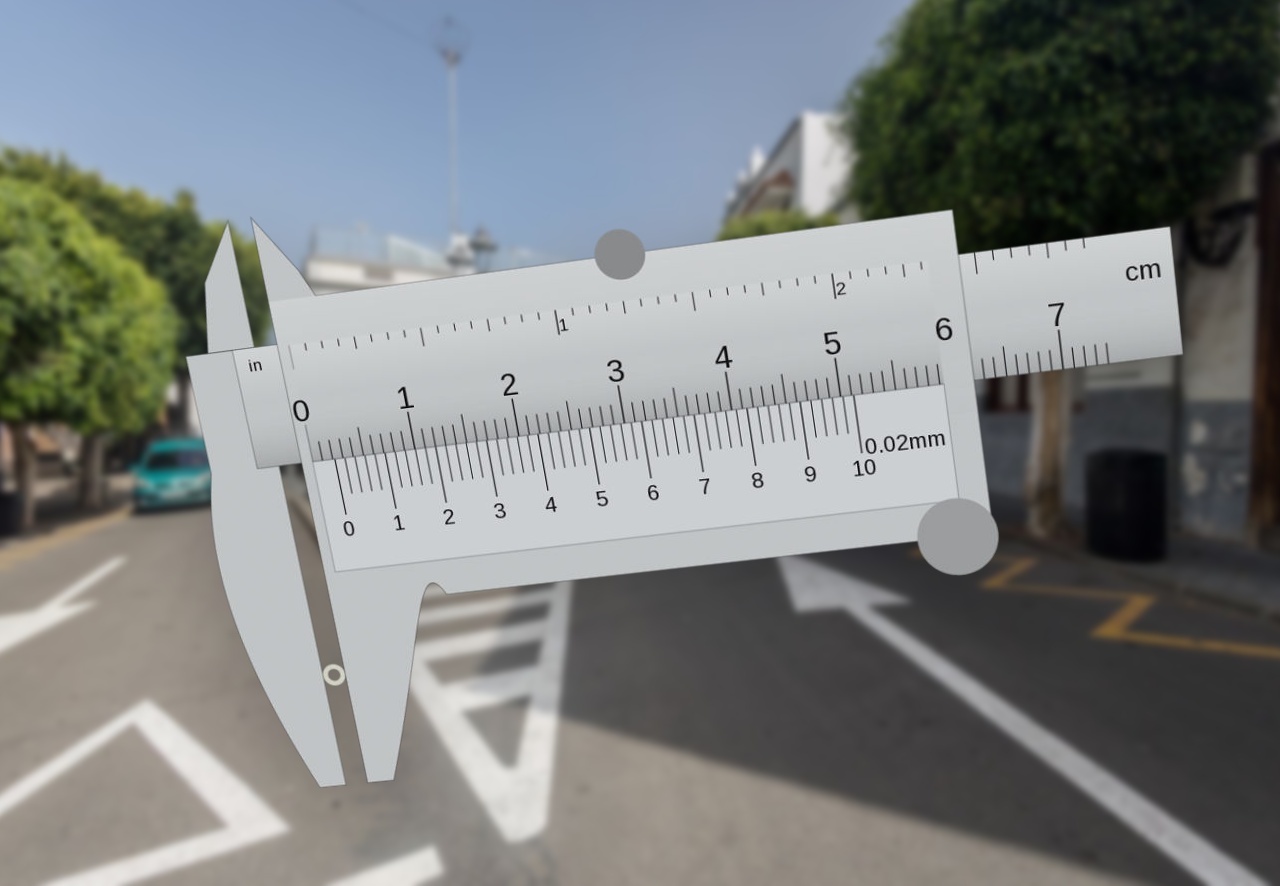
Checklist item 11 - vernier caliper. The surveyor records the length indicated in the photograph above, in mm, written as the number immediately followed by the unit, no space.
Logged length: 2.2mm
